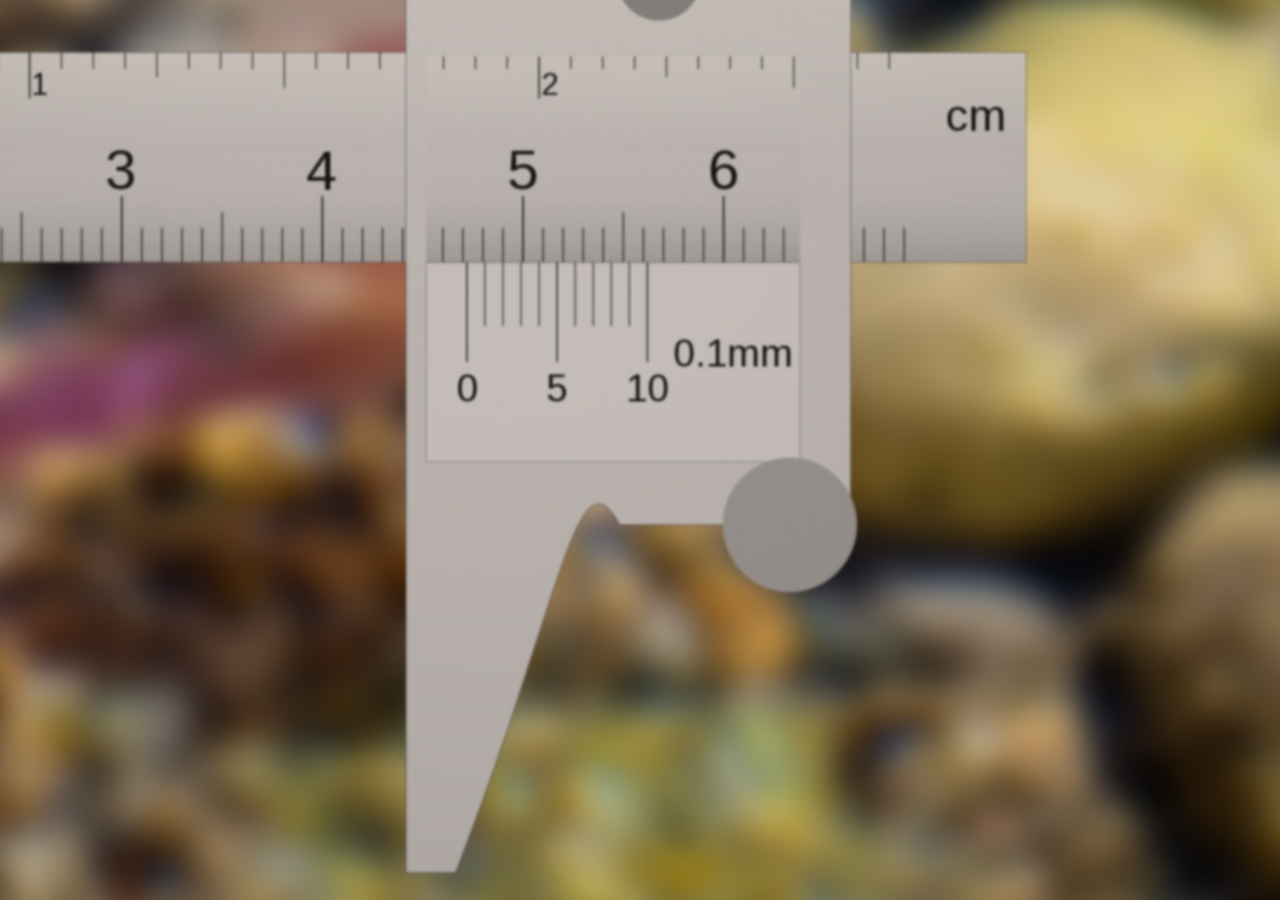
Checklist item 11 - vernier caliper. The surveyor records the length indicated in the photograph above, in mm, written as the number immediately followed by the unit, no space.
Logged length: 47.2mm
